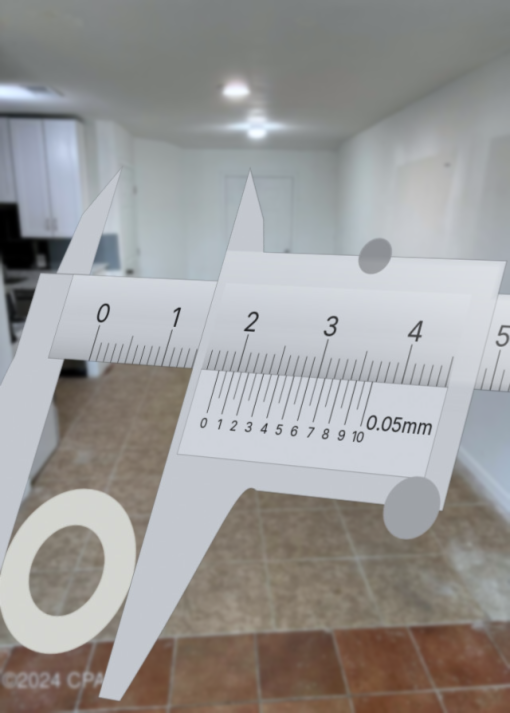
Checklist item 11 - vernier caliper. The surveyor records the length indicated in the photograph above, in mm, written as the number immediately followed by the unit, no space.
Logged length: 17.6mm
